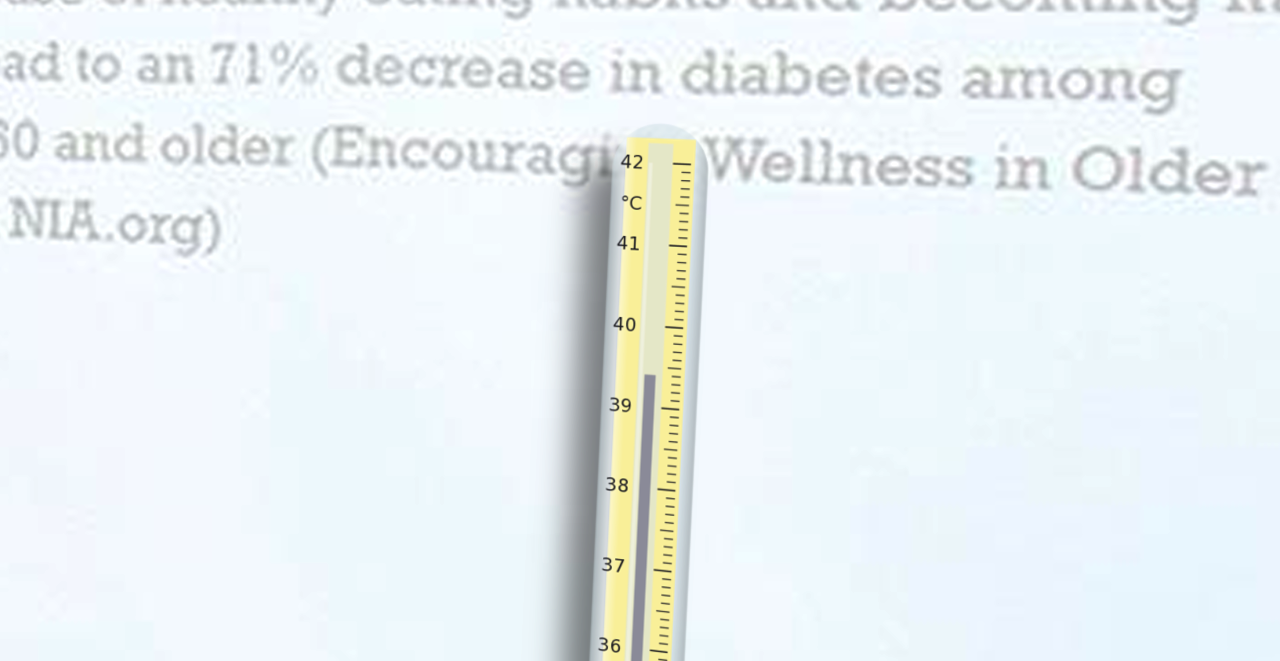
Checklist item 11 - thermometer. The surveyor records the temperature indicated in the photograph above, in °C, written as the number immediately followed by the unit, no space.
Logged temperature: 39.4°C
